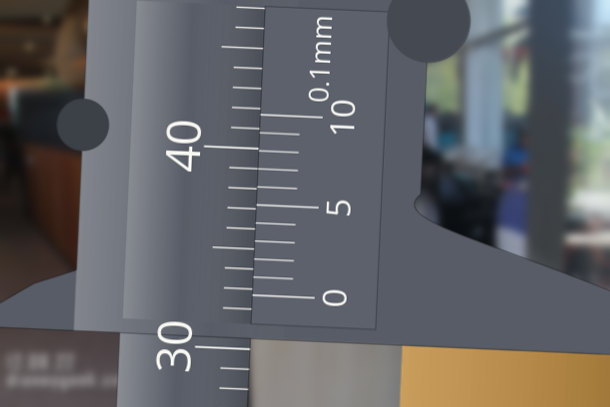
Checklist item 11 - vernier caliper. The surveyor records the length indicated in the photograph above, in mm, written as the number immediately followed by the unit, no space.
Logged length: 32.7mm
